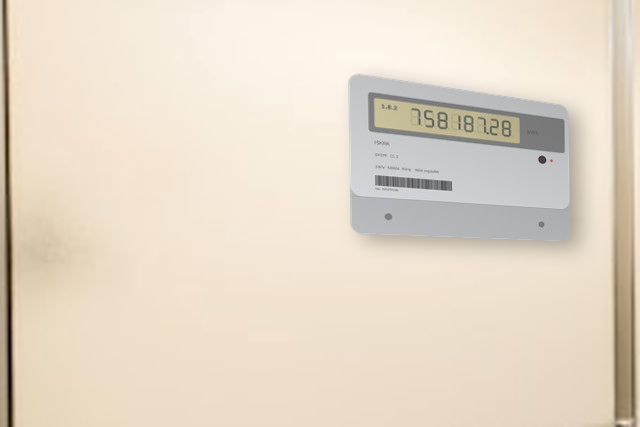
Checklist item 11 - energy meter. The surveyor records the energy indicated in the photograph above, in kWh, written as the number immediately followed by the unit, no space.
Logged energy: 758187.28kWh
